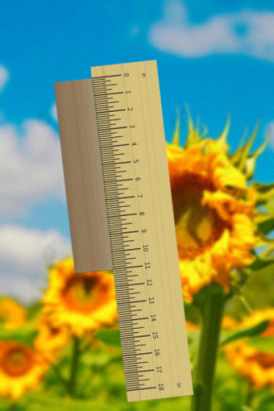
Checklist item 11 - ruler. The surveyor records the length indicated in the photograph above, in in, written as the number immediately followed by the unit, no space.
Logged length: 11in
